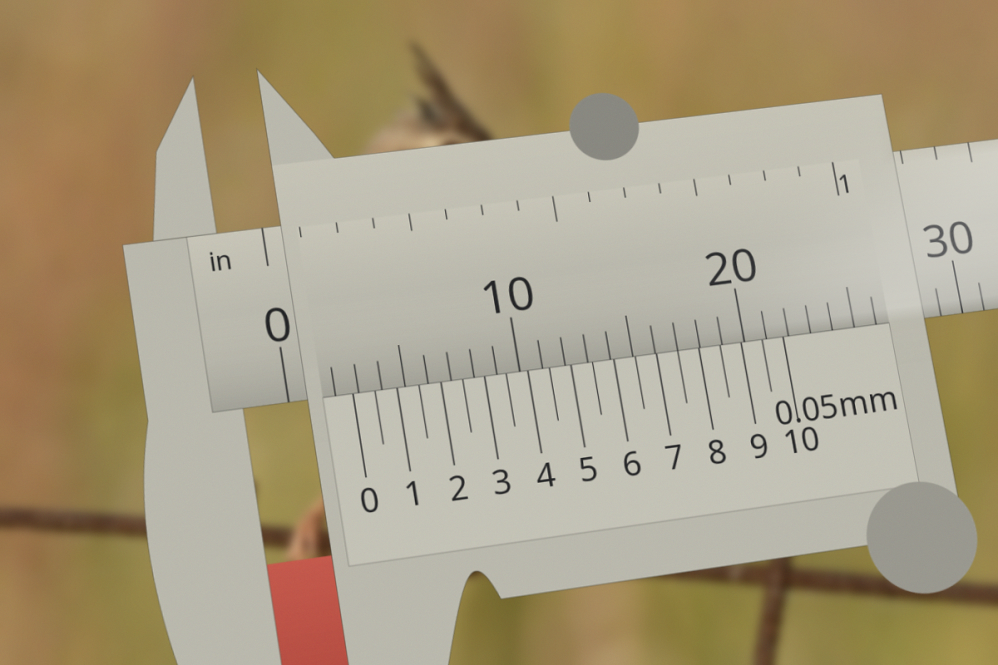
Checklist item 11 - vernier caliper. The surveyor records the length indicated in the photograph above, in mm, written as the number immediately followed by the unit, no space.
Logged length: 2.75mm
